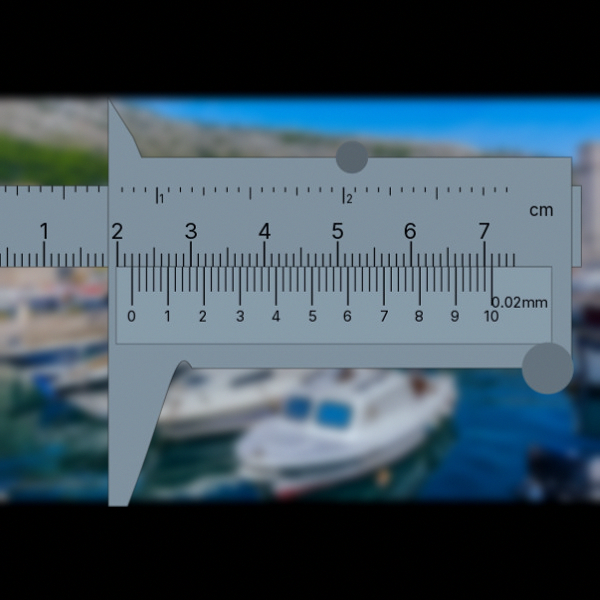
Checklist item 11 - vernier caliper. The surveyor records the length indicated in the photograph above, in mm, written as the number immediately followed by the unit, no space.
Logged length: 22.0mm
